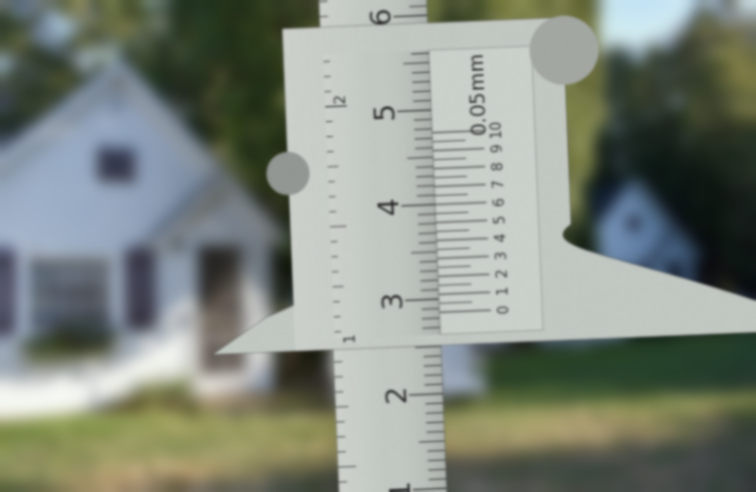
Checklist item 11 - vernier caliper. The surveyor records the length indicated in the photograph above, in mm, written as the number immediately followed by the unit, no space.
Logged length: 28.6mm
